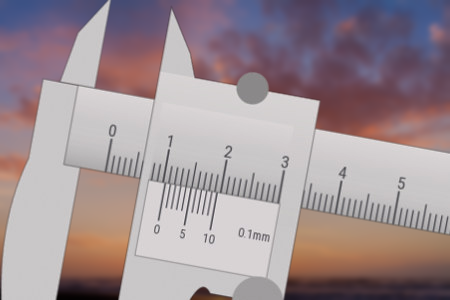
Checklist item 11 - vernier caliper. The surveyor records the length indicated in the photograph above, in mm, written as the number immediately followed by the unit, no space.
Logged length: 10.4mm
